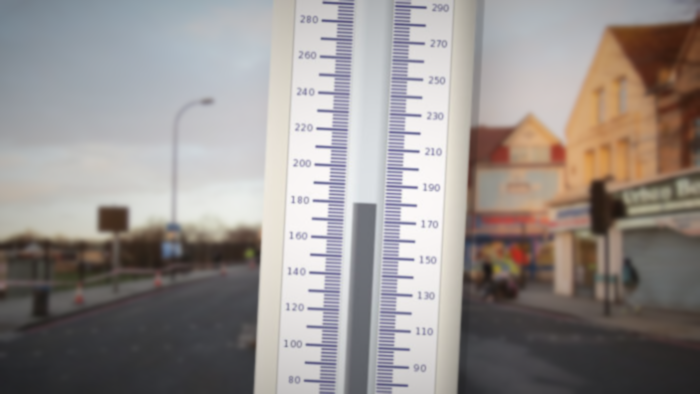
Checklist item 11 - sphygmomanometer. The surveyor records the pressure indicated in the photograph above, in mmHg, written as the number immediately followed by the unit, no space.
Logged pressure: 180mmHg
